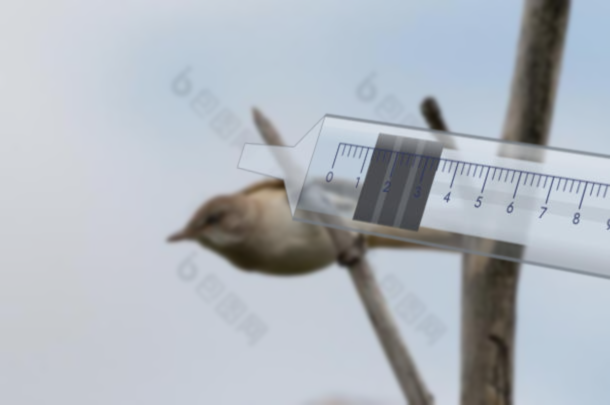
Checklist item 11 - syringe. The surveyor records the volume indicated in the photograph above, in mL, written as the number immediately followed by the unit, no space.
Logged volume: 1.2mL
